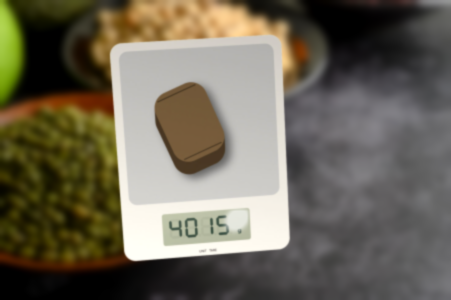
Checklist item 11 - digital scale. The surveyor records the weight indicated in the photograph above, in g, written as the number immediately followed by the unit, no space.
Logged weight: 4015g
